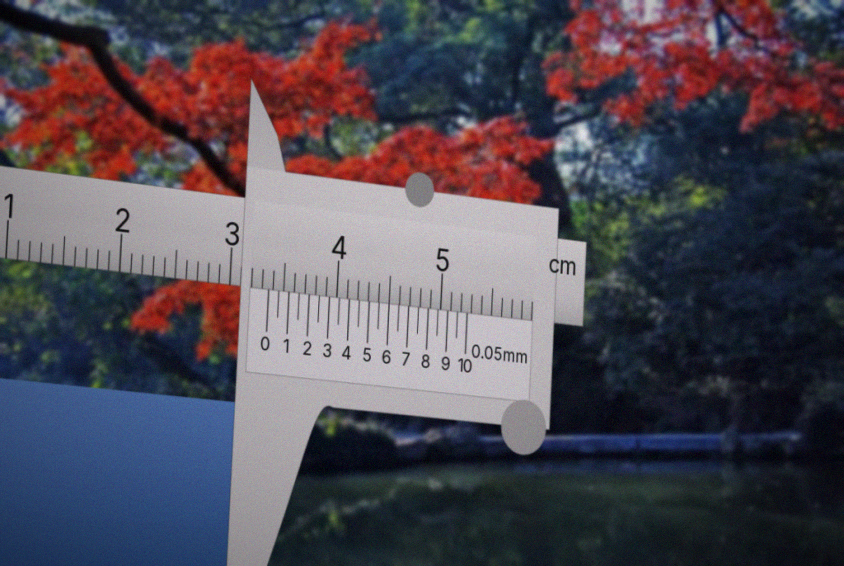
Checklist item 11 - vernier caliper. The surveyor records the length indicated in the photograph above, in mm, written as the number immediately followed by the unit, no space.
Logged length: 33.6mm
